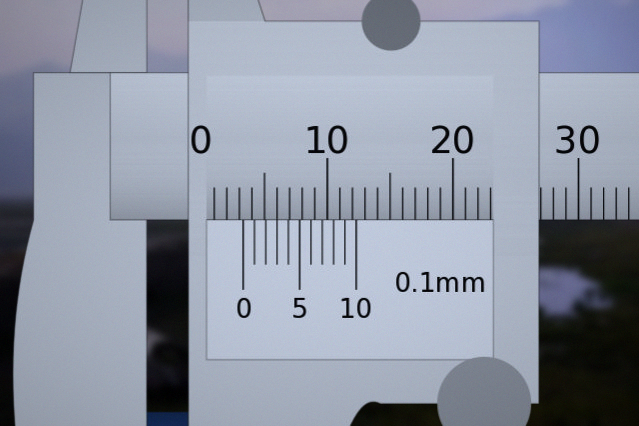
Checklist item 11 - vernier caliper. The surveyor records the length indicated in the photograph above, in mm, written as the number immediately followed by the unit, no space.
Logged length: 3.3mm
